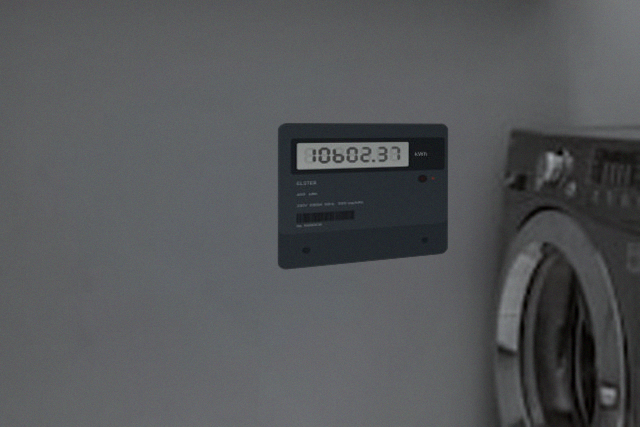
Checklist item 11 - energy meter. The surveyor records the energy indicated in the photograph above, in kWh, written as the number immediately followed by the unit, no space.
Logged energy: 10602.37kWh
